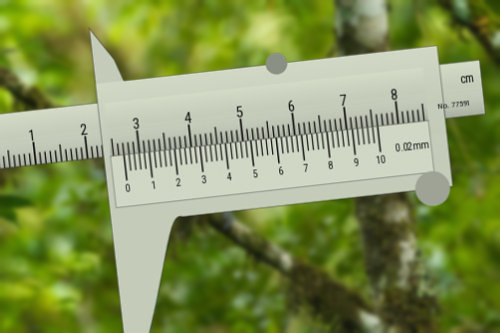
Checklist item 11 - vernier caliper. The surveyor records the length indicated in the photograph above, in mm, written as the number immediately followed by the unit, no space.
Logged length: 27.0mm
